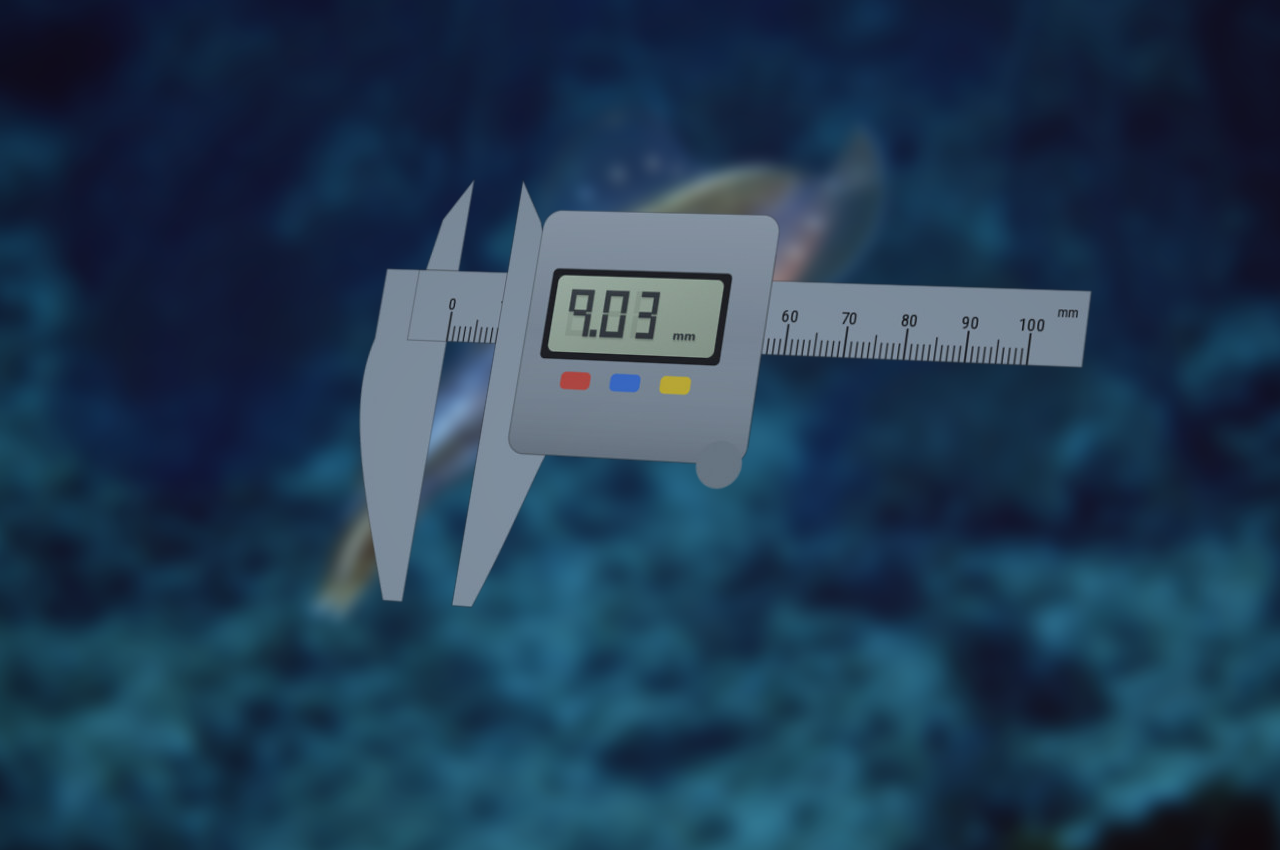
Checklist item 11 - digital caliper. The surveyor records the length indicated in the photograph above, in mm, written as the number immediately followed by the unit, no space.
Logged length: 9.03mm
